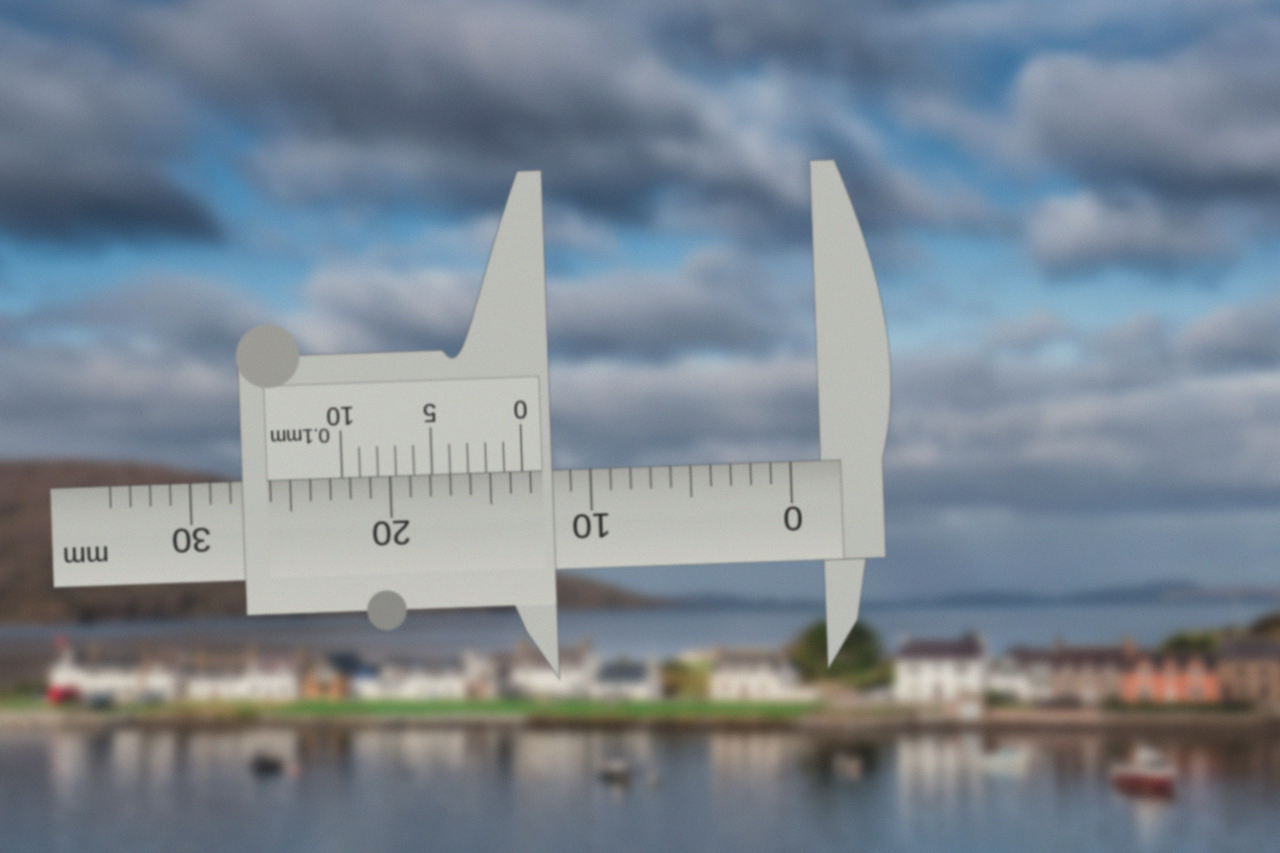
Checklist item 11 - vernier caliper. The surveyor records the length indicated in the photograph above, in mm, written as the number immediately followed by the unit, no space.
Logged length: 13.4mm
